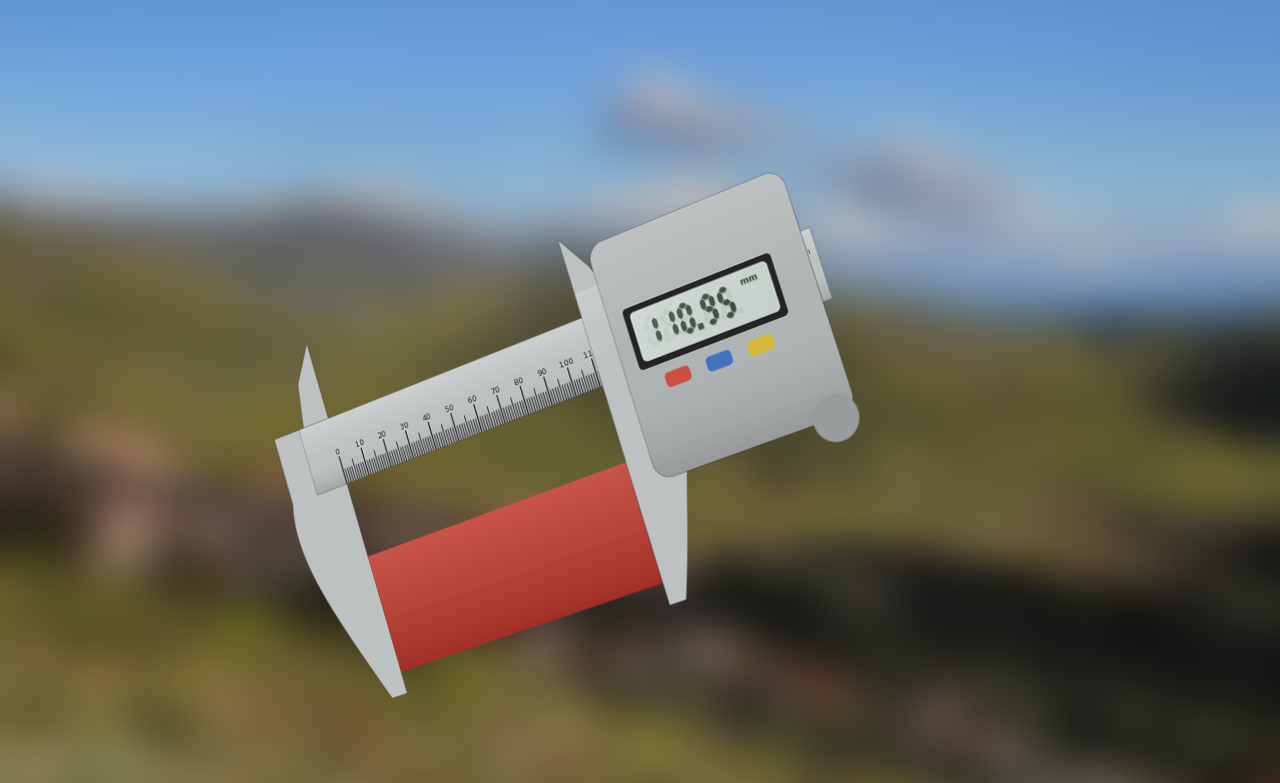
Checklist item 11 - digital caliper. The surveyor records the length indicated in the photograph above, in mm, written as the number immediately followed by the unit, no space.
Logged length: 110.95mm
